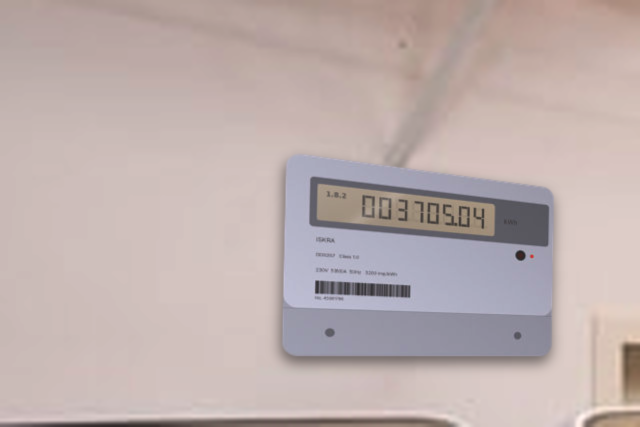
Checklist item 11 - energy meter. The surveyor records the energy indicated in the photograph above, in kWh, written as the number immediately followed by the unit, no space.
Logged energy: 3705.04kWh
